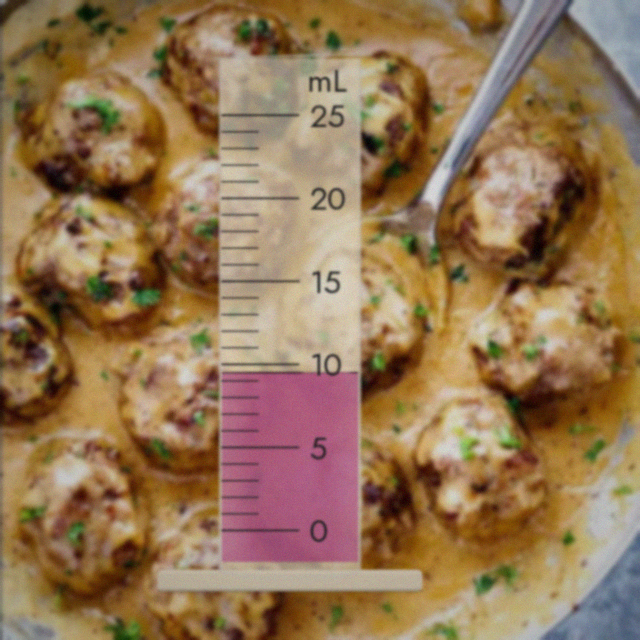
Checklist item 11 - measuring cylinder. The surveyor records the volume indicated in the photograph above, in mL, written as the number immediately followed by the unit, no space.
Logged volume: 9.5mL
